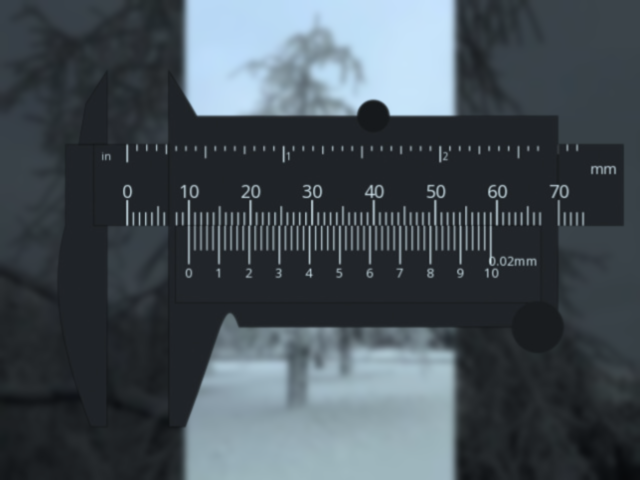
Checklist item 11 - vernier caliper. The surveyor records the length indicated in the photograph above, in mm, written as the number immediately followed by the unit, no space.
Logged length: 10.0mm
